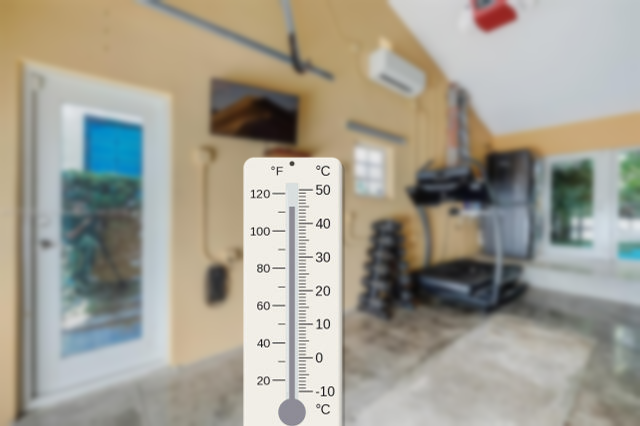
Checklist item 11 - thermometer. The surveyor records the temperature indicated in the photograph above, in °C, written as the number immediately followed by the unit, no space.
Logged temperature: 45°C
